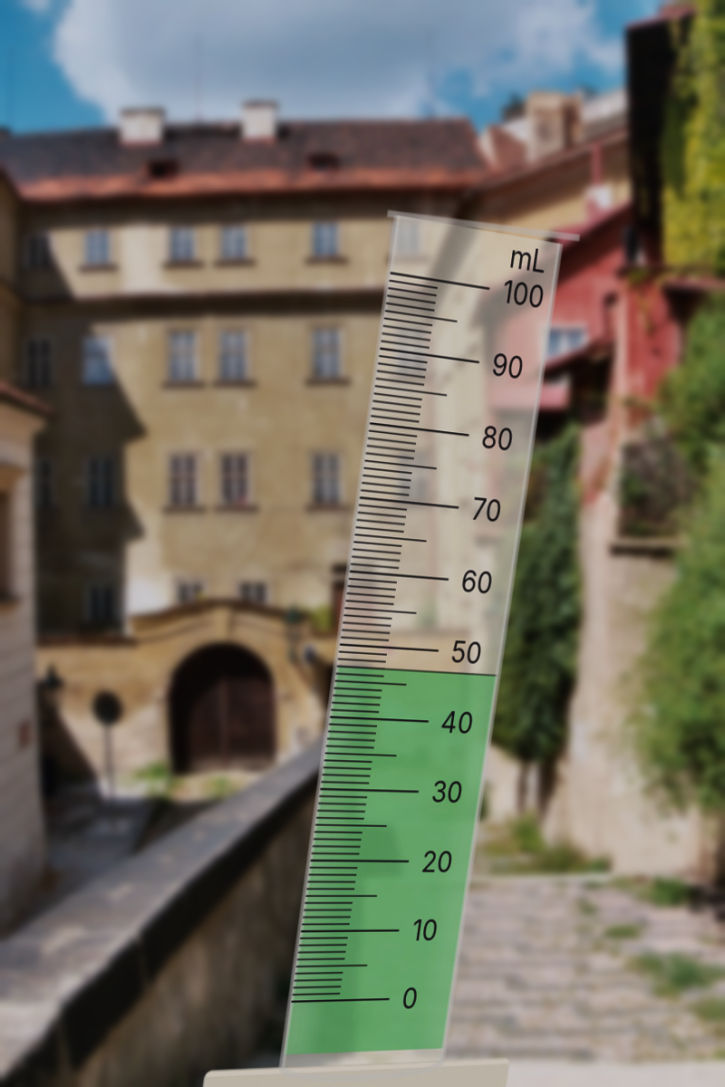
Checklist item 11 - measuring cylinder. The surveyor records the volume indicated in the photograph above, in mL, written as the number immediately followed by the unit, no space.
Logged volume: 47mL
